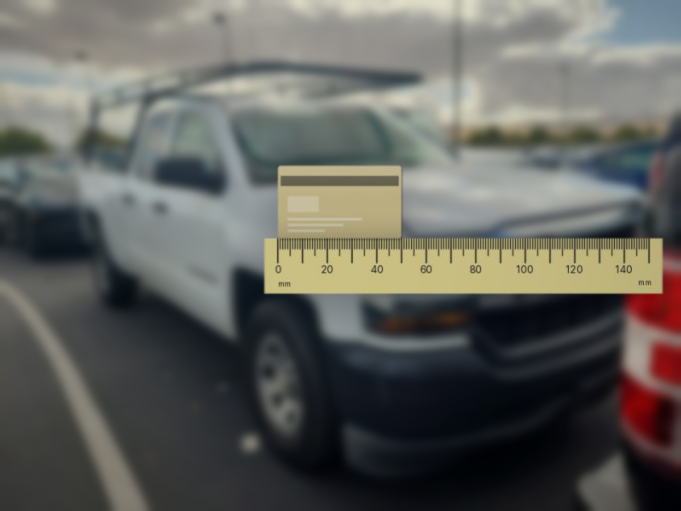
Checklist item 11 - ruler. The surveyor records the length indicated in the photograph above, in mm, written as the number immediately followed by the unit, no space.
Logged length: 50mm
